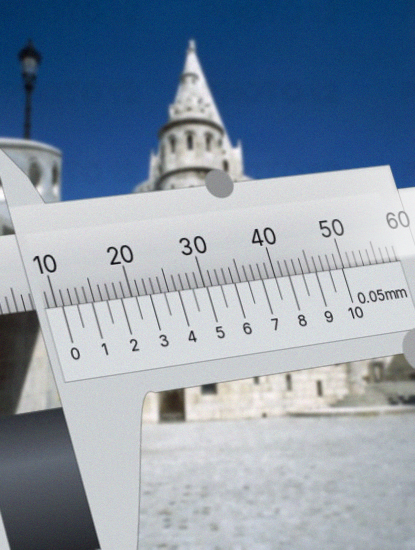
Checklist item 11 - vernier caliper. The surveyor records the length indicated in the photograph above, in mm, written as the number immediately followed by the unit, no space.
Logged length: 10.8mm
